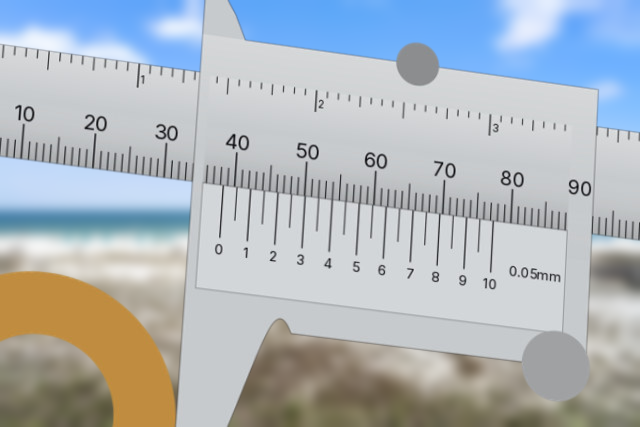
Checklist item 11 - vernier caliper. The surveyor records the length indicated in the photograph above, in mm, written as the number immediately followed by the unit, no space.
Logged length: 38.4mm
